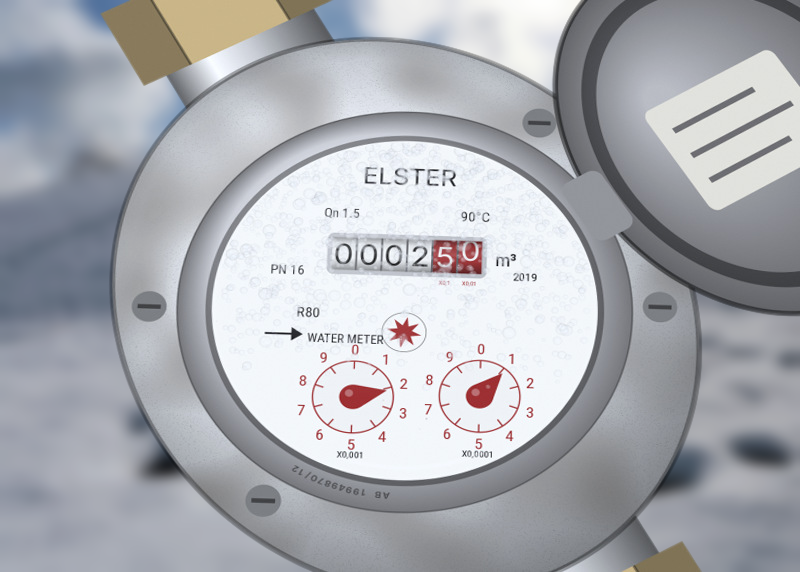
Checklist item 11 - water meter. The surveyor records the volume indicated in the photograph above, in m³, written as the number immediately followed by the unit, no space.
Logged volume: 2.5021m³
